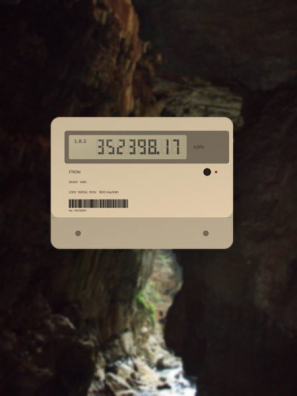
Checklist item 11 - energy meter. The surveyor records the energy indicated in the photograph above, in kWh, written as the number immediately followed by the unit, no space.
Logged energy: 352398.17kWh
